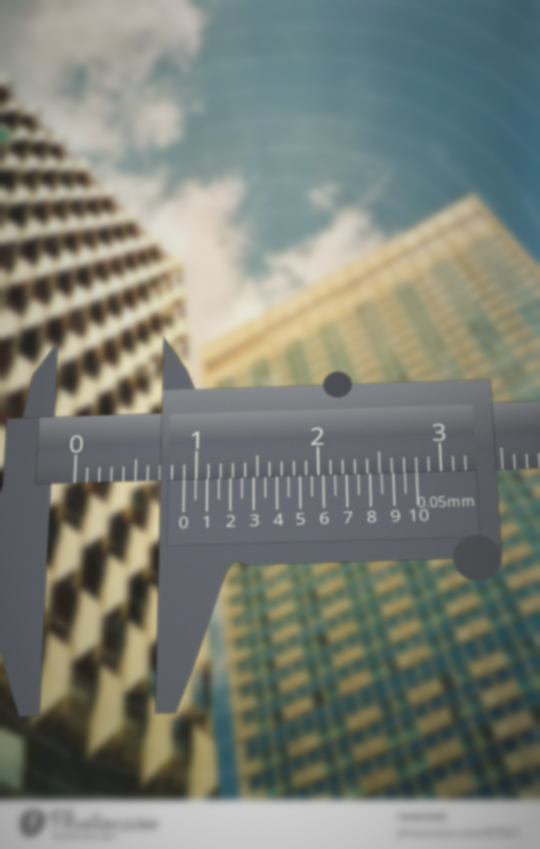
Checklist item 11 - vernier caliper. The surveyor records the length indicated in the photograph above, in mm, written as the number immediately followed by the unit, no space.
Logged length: 9.0mm
